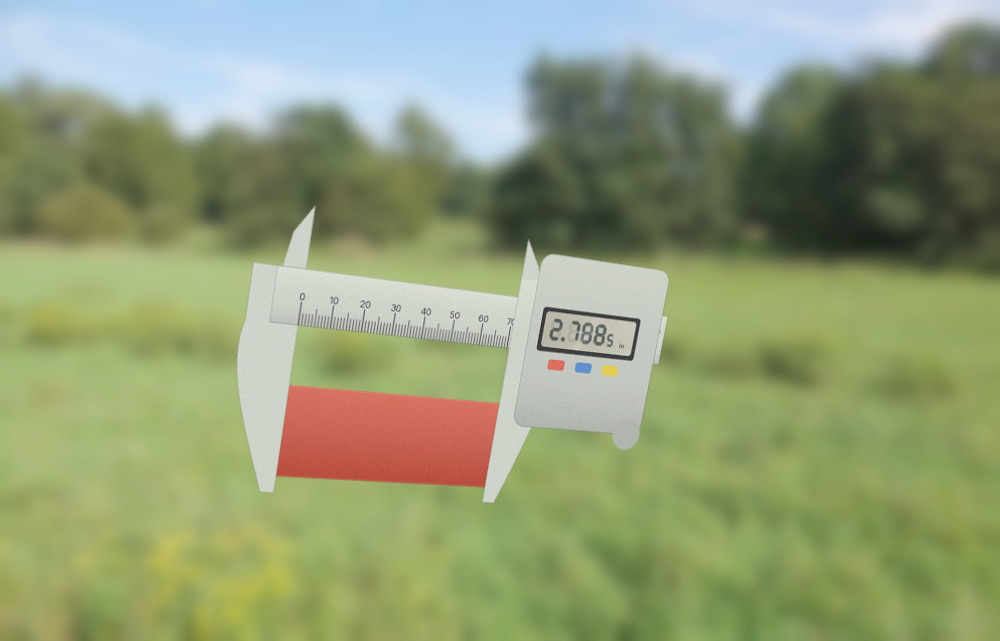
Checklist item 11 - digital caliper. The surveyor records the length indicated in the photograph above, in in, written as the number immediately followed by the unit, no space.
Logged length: 2.7885in
